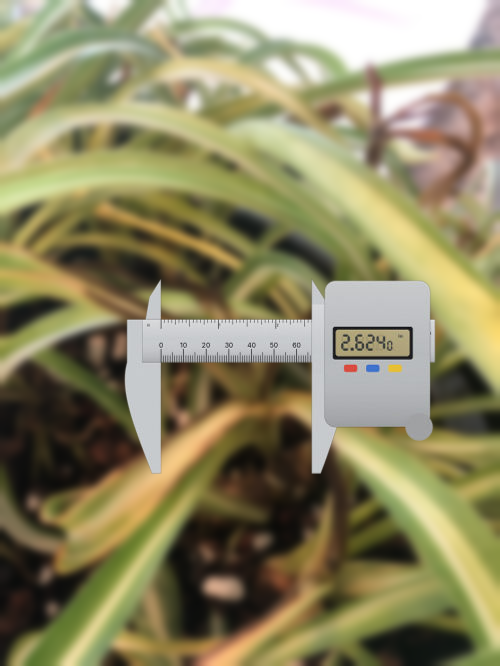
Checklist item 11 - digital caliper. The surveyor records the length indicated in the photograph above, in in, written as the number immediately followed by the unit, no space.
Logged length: 2.6240in
